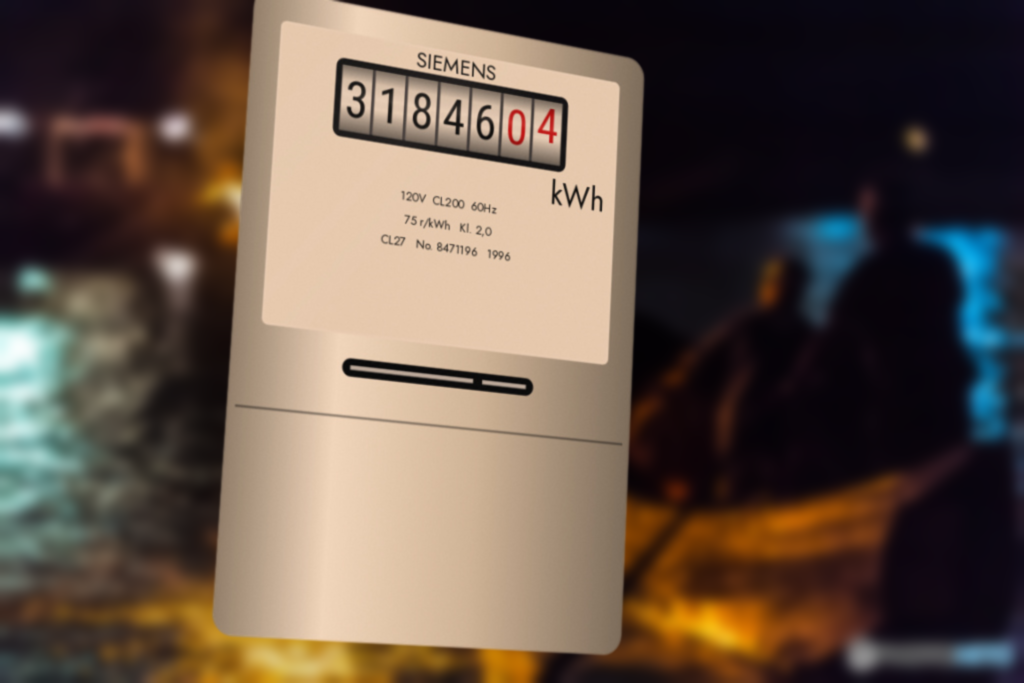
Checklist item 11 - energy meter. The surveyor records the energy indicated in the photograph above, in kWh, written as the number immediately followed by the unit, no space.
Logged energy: 31846.04kWh
